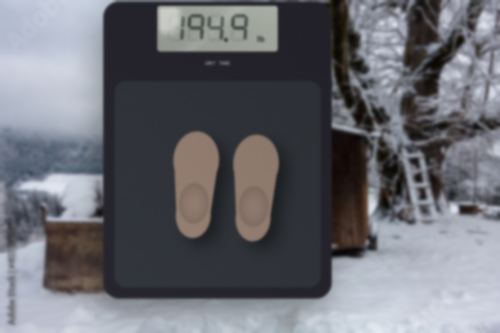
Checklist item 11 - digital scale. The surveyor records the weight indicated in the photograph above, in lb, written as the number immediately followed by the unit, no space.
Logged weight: 194.9lb
